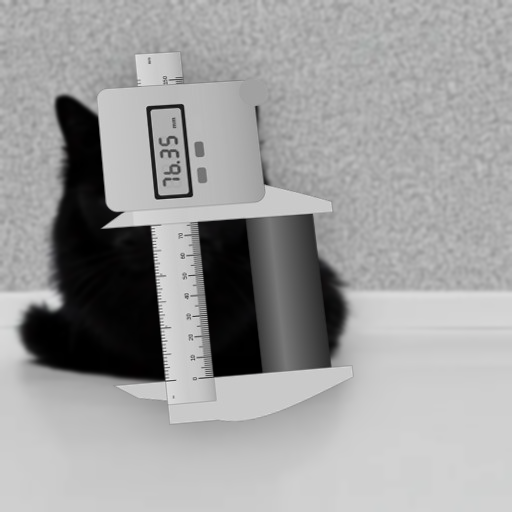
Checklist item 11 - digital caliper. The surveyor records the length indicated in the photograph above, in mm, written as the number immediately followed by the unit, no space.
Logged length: 76.35mm
